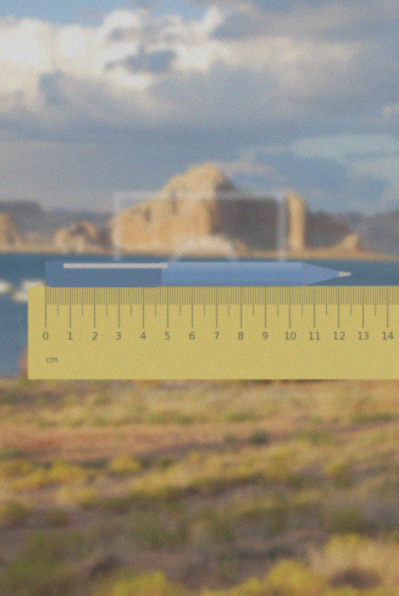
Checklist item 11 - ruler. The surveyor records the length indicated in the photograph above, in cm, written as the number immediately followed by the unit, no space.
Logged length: 12.5cm
